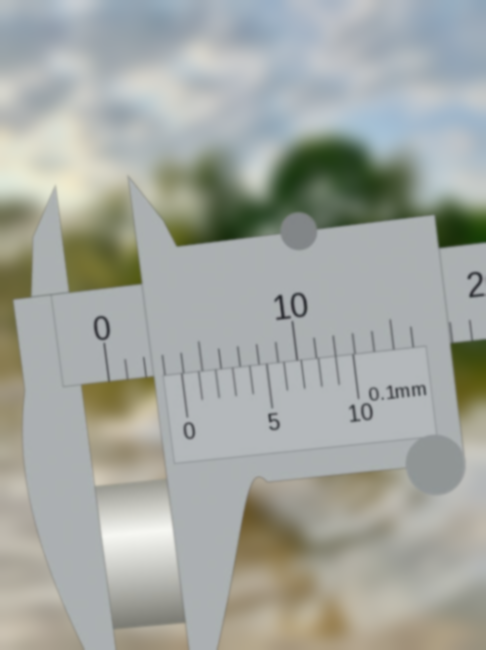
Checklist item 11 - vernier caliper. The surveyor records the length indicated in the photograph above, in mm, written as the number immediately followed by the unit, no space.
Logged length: 3.9mm
